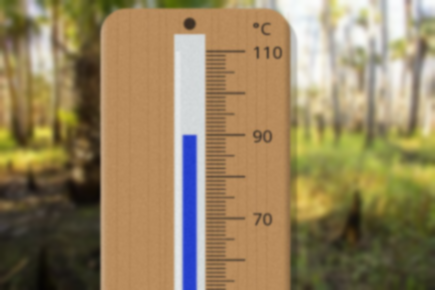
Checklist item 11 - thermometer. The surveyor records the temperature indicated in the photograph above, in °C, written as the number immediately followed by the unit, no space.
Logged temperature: 90°C
